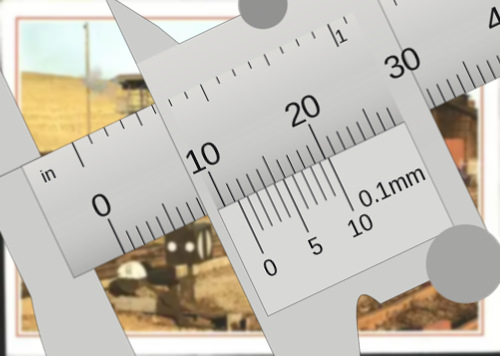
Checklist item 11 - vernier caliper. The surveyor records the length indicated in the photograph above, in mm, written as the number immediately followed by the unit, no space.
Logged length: 11.3mm
